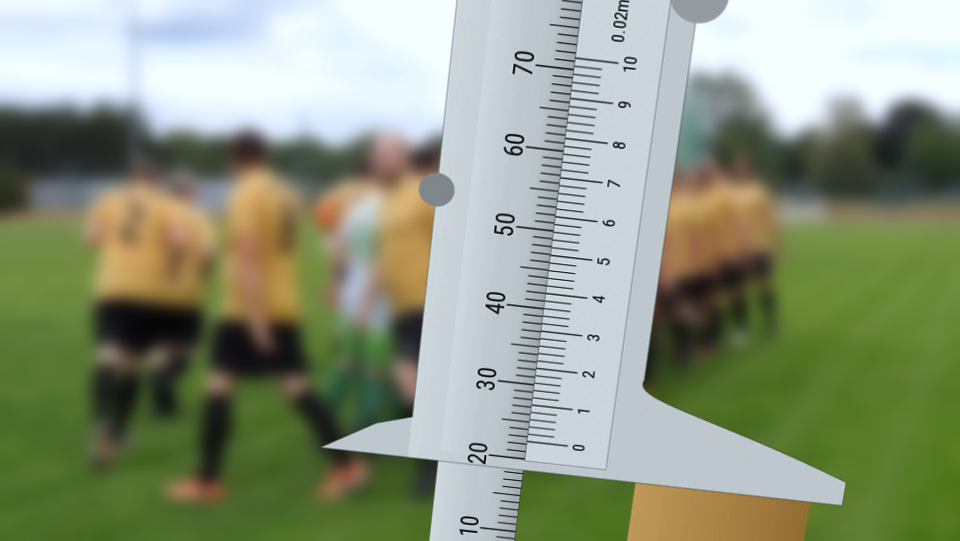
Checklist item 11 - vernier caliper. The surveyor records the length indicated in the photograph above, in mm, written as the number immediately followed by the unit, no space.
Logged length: 22.4mm
